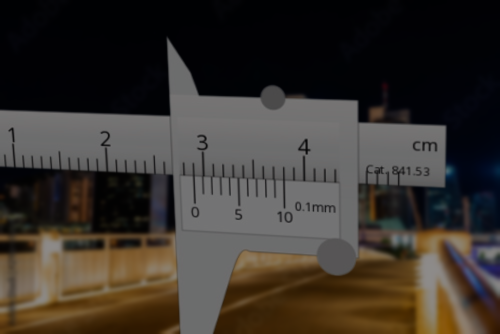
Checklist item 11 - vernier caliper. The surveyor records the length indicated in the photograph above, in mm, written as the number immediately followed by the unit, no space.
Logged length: 29.0mm
